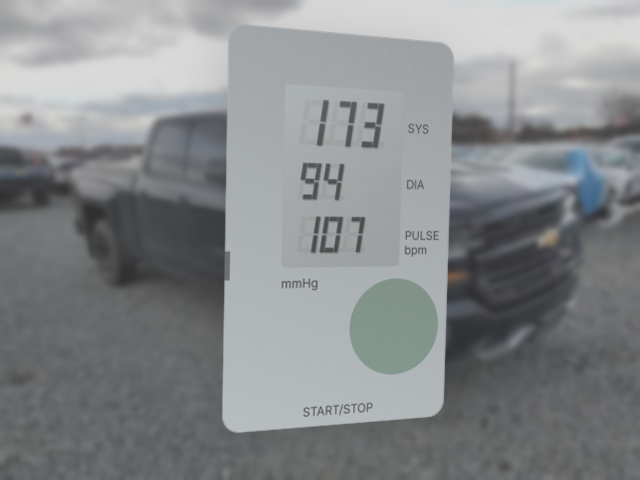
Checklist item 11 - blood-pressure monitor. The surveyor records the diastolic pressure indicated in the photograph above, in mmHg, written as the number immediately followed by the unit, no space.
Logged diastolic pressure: 94mmHg
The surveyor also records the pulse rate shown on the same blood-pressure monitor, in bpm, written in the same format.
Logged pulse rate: 107bpm
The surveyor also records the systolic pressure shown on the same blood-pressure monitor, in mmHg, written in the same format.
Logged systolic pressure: 173mmHg
